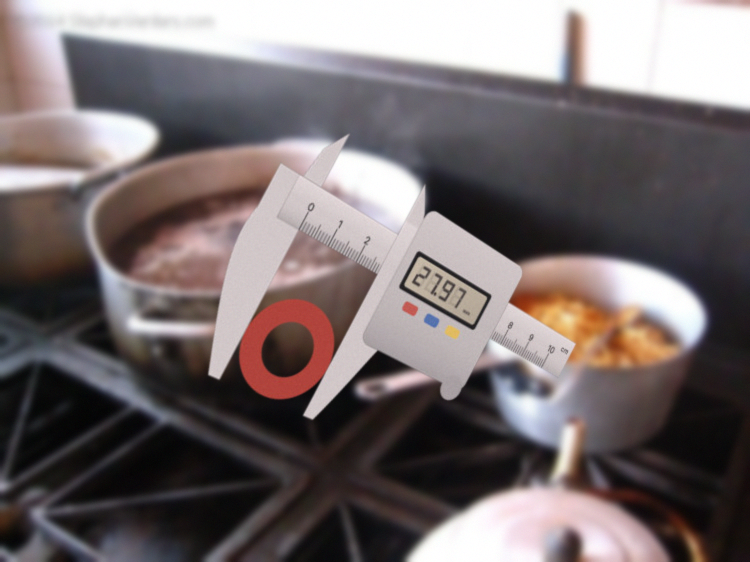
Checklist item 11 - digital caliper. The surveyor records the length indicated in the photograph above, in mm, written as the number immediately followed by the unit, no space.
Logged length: 27.97mm
